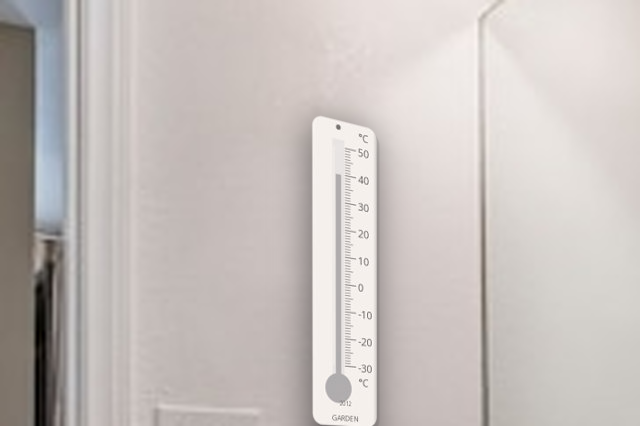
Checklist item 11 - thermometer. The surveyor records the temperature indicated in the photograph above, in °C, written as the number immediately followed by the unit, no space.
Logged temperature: 40°C
